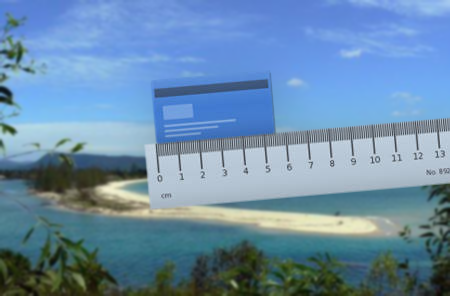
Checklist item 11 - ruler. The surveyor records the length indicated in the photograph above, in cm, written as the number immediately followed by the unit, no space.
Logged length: 5.5cm
